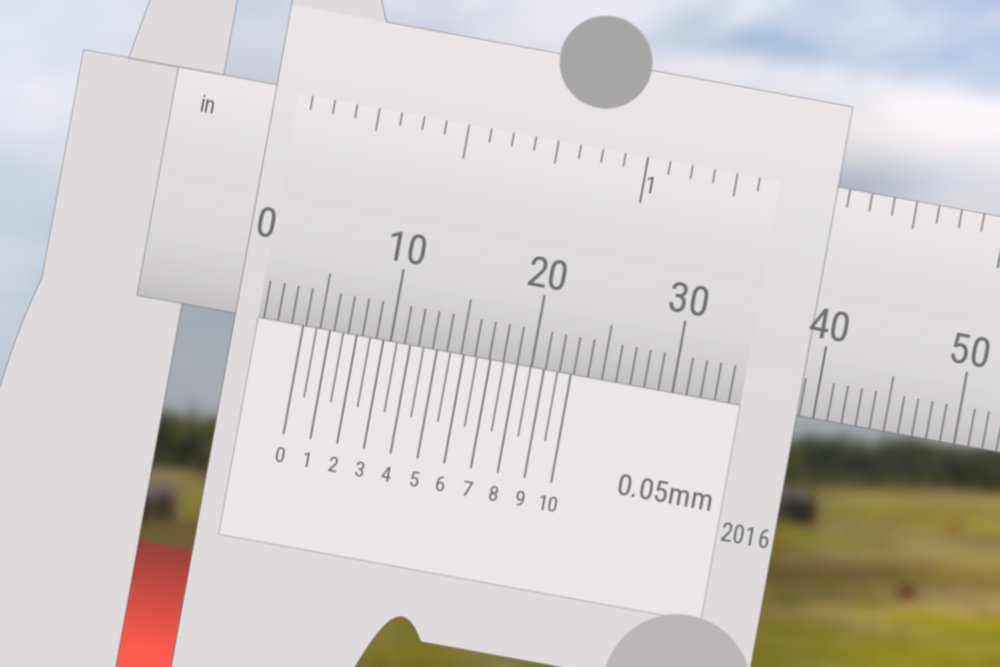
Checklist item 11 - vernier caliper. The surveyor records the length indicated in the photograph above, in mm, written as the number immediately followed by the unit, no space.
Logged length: 3.8mm
